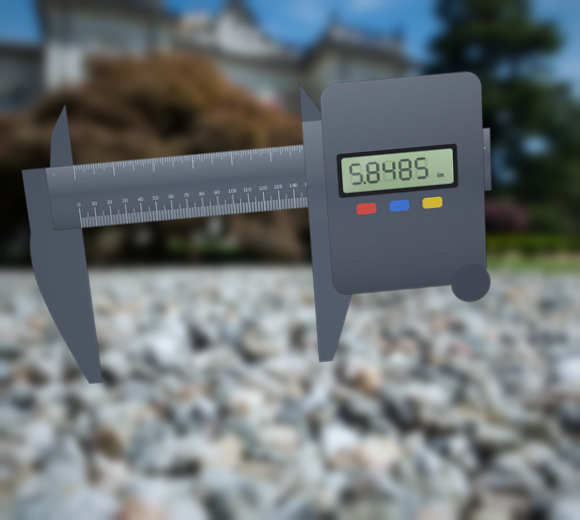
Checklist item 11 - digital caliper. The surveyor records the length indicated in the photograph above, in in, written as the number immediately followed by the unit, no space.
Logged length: 5.8485in
